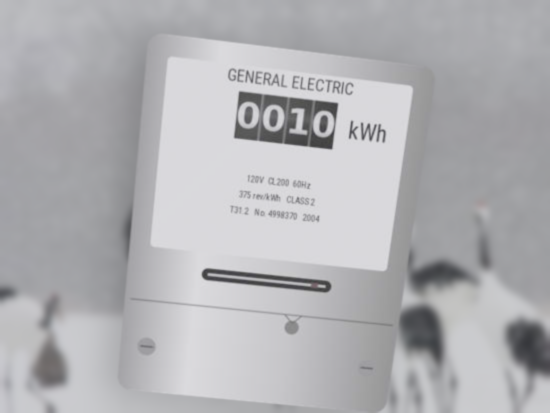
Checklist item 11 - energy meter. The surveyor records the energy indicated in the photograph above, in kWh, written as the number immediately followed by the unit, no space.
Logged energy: 10kWh
